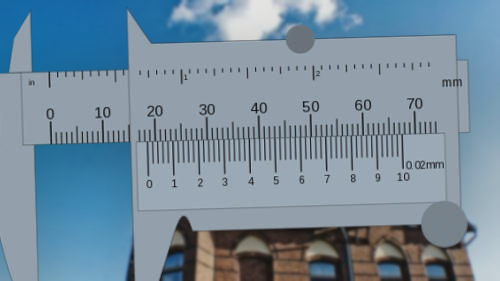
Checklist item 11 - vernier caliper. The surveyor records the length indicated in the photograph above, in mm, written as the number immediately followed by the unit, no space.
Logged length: 18.5mm
